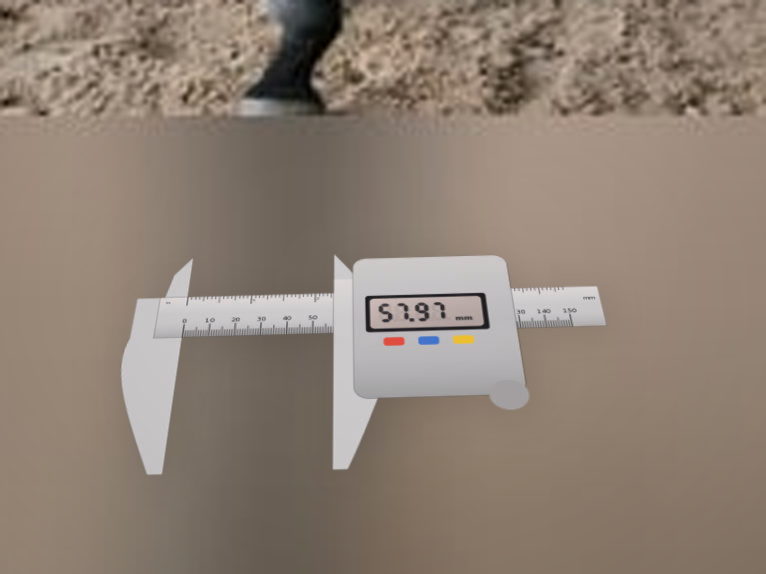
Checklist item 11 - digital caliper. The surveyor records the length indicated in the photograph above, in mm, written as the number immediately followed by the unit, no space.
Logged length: 57.97mm
